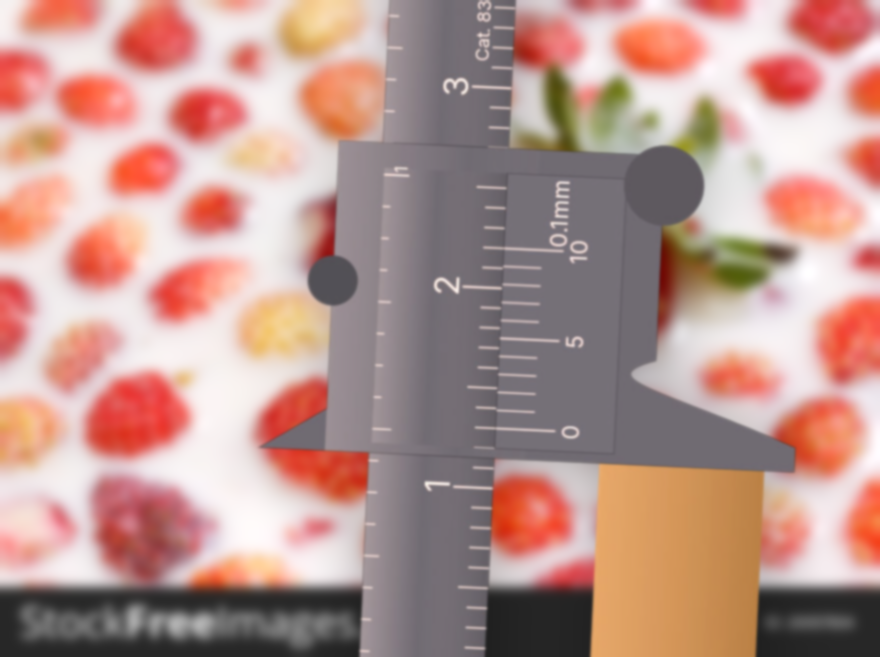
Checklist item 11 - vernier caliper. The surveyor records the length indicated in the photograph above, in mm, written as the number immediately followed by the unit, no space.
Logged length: 13.0mm
